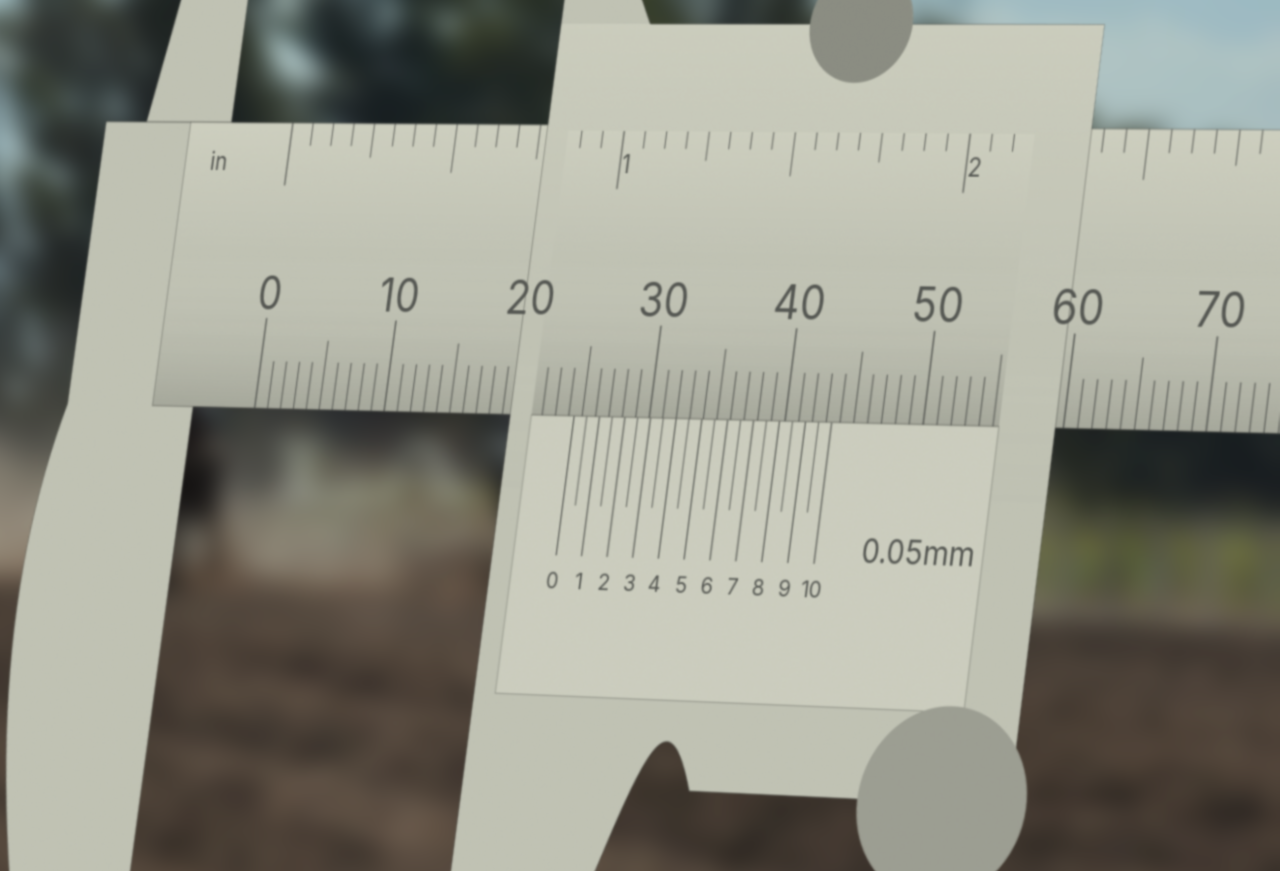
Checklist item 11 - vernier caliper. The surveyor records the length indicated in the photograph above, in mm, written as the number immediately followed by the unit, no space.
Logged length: 24.4mm
